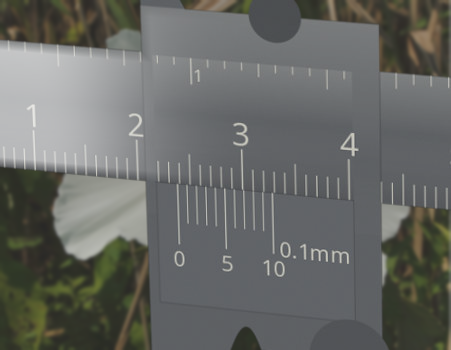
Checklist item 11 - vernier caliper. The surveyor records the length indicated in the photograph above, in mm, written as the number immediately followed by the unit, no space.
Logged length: 23.8mm
